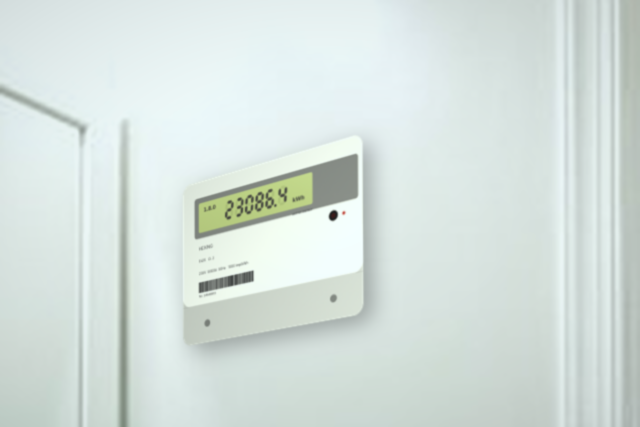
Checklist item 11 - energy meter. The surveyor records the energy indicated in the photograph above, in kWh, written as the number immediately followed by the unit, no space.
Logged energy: 23086.4kWh
